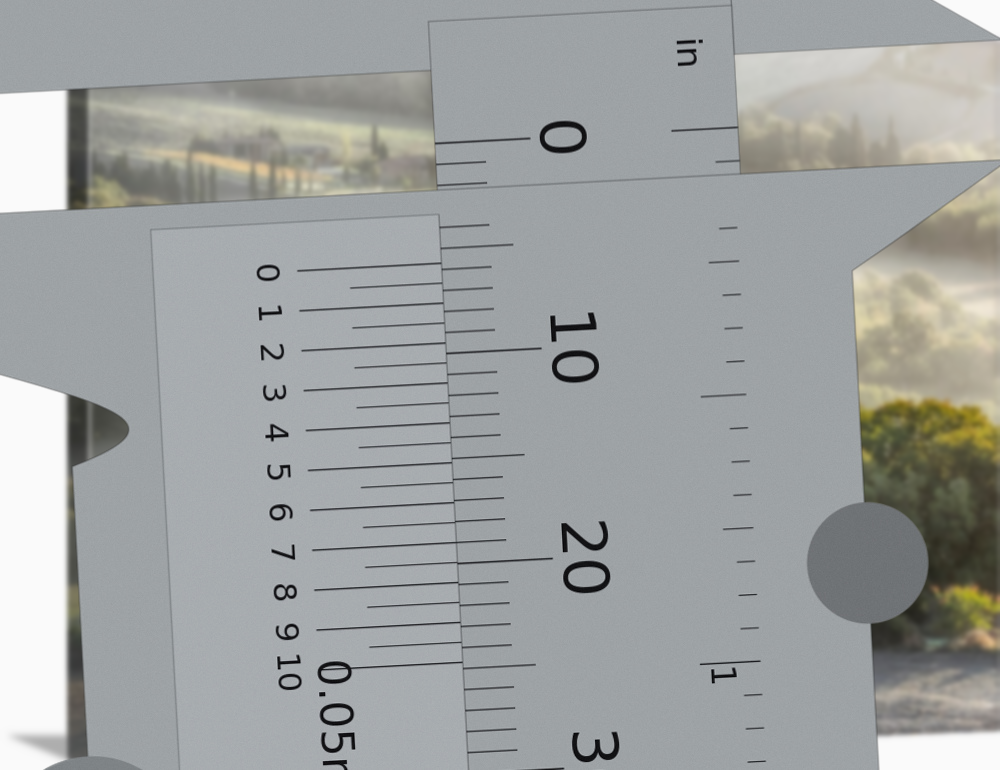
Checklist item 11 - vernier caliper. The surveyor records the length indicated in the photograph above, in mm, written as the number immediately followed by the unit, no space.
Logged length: 5.7mm
